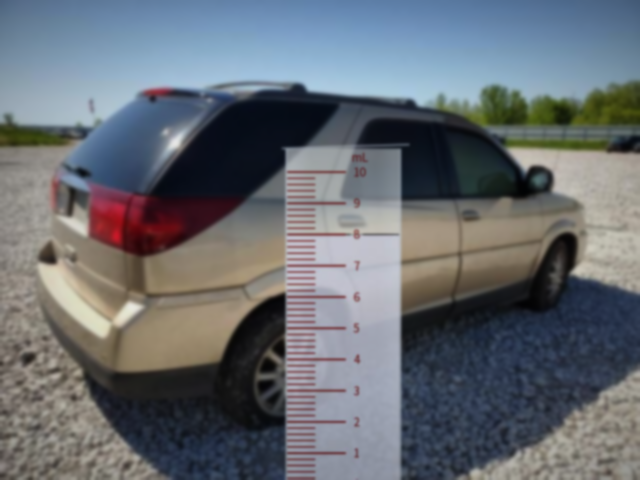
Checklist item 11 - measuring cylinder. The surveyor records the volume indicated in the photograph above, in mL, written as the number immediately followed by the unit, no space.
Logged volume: 8mL
